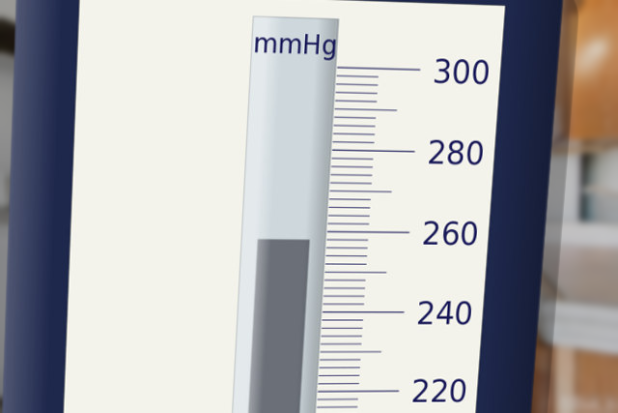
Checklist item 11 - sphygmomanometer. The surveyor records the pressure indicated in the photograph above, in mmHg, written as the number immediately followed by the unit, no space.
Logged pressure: 258mmHg
